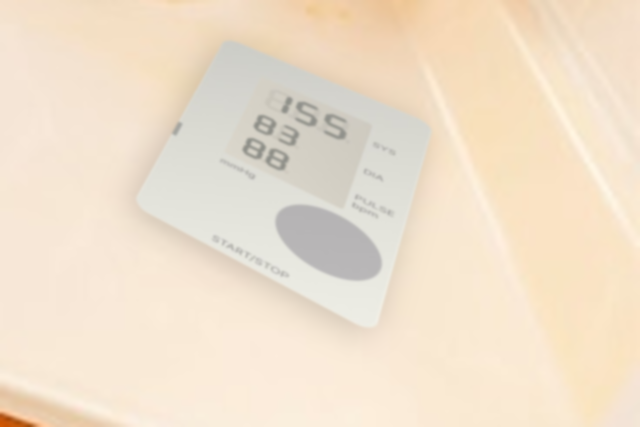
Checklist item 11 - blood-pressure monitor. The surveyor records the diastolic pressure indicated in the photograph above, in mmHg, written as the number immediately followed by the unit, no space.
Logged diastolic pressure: 83mmHg
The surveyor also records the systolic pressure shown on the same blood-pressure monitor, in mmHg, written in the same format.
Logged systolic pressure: 155mmHg
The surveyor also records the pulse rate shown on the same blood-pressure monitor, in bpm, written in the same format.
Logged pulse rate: 88bpm
